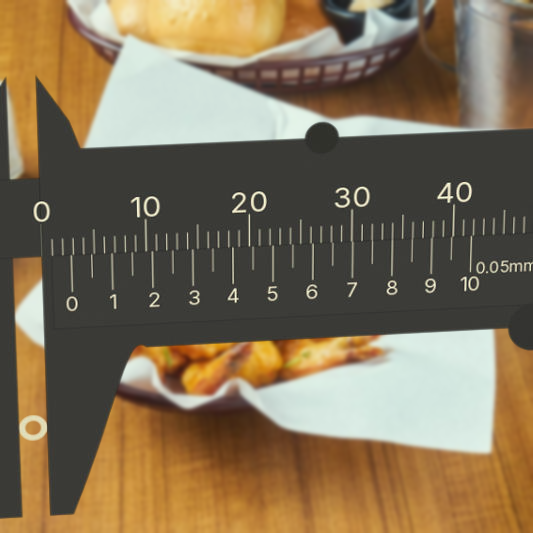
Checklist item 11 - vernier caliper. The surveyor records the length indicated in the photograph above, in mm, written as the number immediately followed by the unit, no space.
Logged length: 2.8mm
